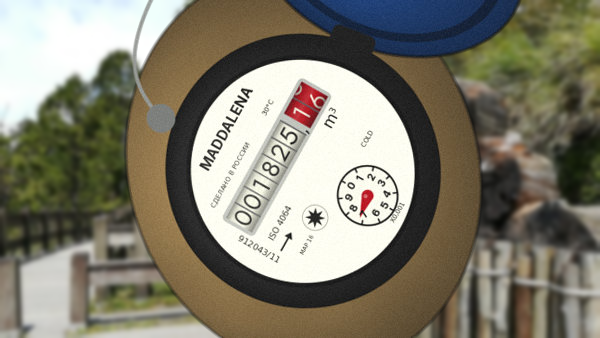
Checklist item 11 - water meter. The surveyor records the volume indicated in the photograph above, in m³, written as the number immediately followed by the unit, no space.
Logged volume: 1825.157m³
